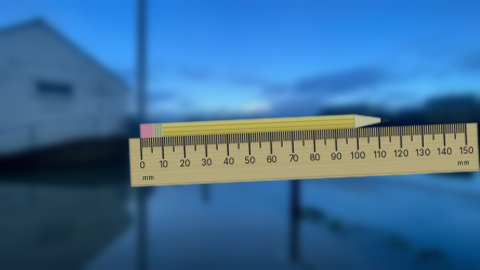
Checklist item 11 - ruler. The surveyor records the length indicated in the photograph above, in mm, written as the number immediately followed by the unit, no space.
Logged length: 115mm
